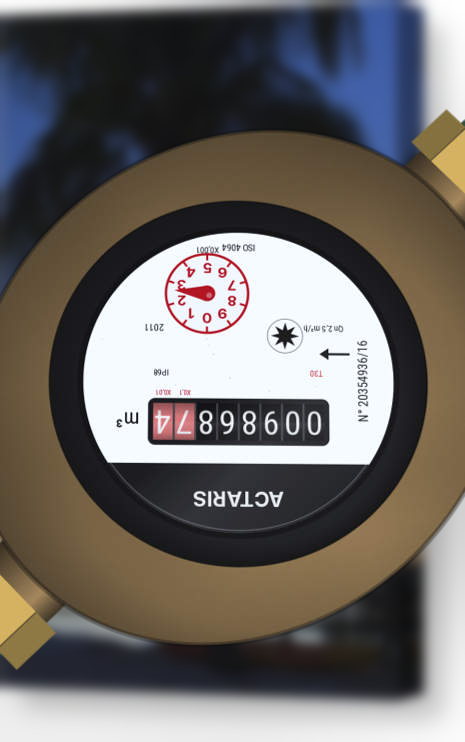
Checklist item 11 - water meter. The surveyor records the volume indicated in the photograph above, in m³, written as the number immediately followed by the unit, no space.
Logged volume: 9868.742m³
